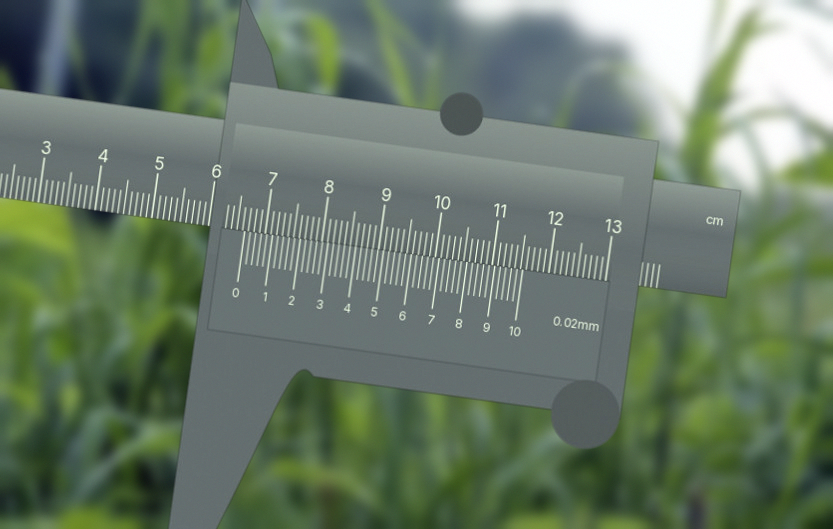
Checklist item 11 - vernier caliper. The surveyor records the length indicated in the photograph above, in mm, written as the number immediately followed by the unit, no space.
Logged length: 66.4mm
